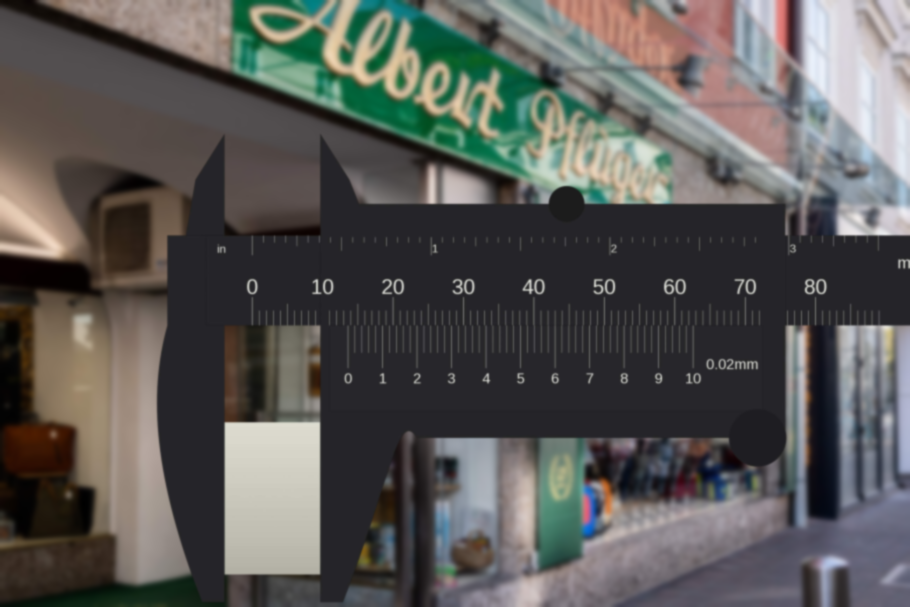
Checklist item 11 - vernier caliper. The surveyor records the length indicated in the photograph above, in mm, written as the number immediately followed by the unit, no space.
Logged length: 13.6mm
